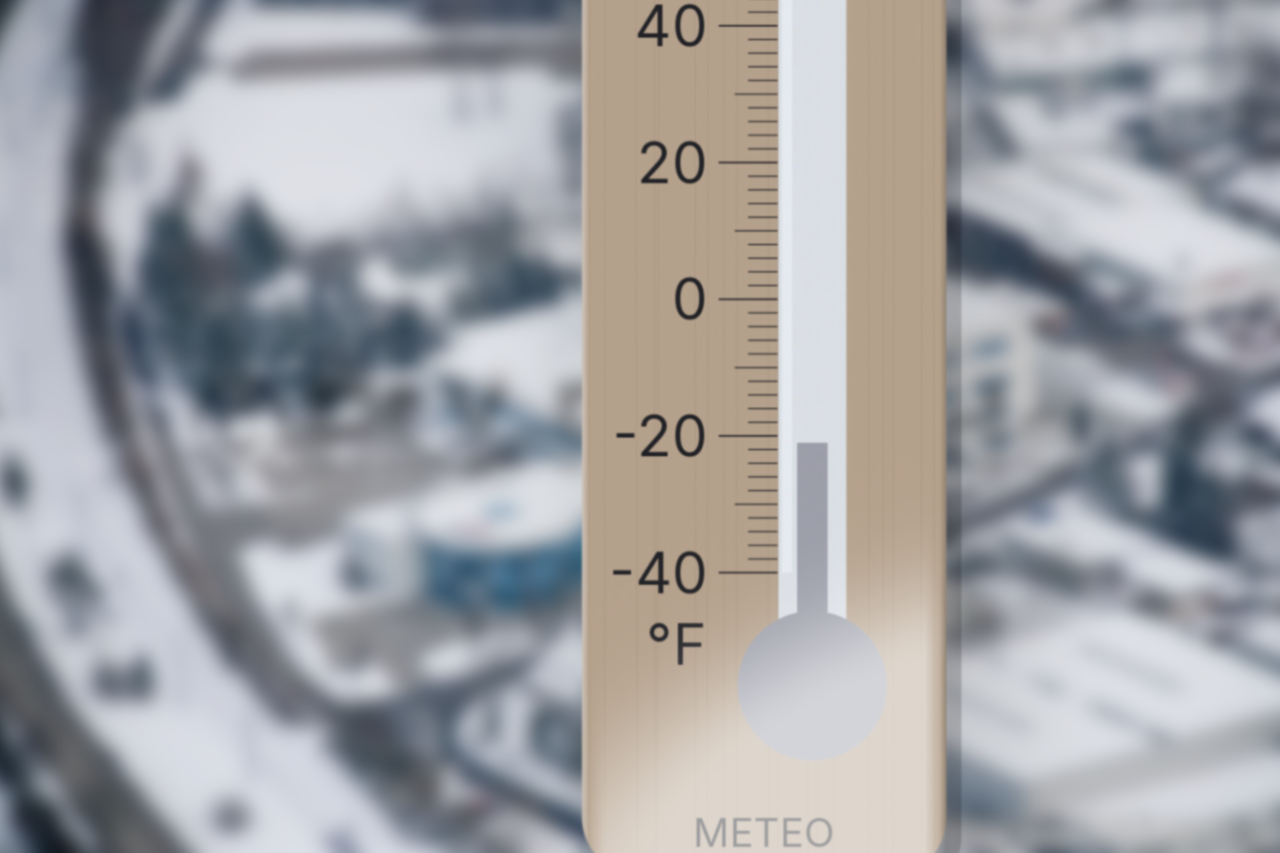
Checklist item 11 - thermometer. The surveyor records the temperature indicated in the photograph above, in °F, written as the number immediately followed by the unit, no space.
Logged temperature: -21°F
